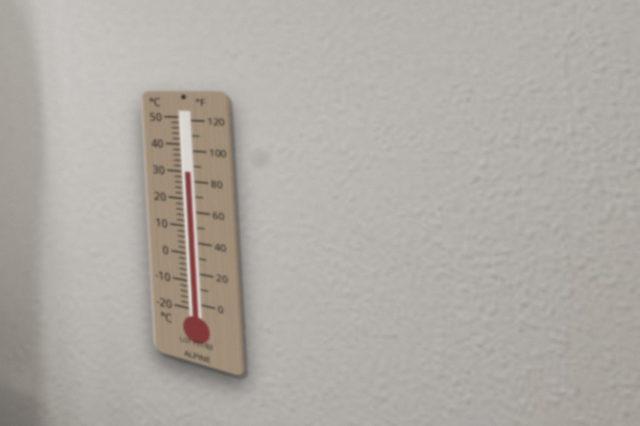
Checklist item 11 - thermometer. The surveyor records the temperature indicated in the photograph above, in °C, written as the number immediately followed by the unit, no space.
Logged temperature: 30°C
